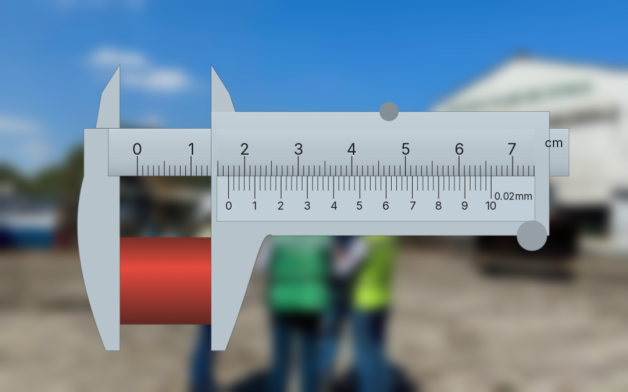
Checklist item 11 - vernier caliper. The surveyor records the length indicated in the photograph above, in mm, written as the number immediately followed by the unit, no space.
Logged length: 17.0mm
